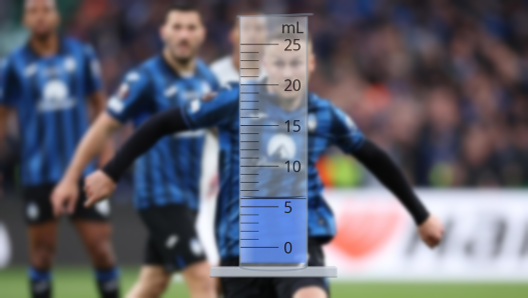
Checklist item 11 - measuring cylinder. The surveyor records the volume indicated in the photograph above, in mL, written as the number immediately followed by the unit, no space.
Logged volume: 6mL
